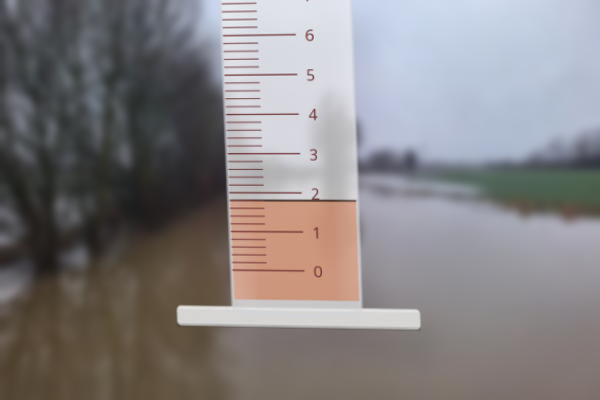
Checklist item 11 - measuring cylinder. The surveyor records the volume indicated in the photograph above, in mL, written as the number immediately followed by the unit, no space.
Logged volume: 1.8mL
